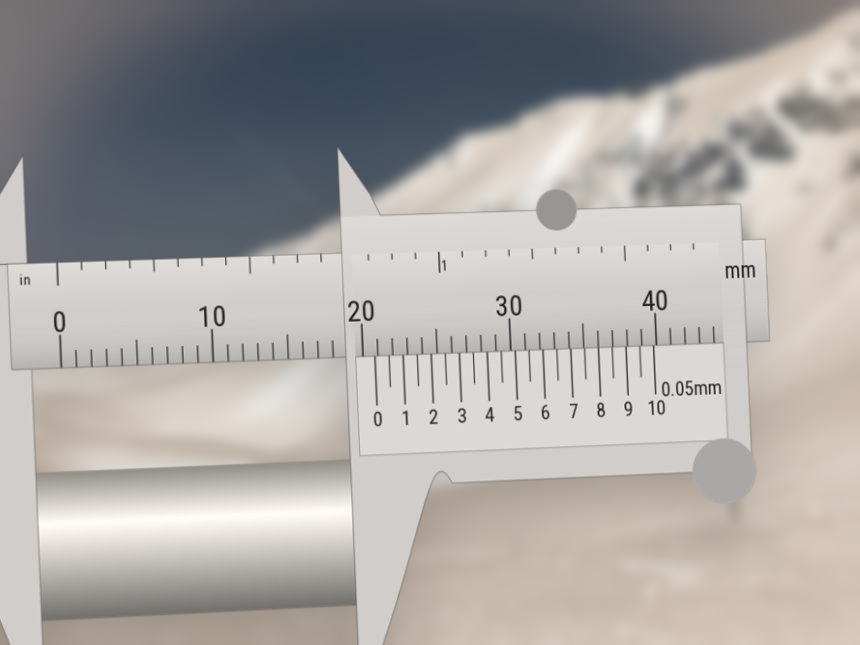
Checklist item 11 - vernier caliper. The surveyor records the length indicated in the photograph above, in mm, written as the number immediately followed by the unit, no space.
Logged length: 20.8mm
